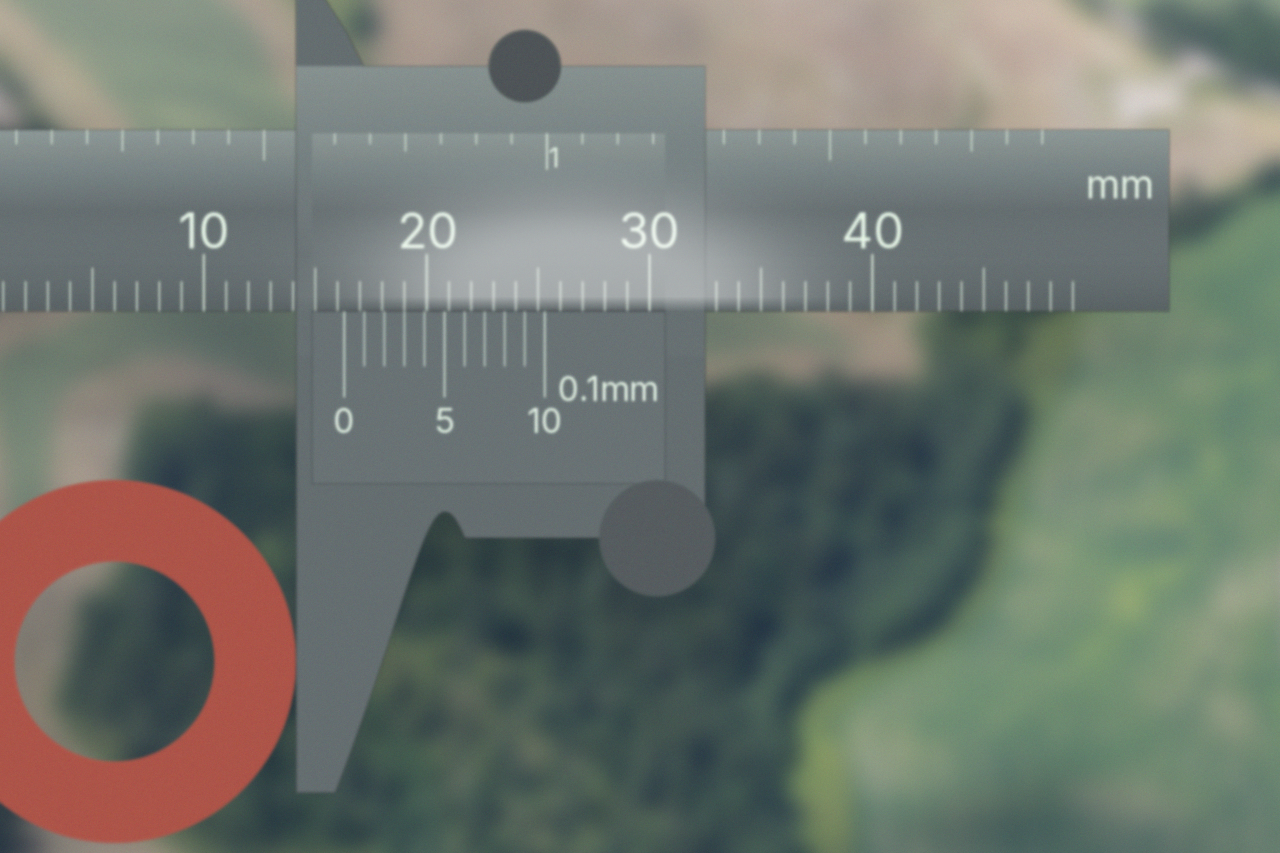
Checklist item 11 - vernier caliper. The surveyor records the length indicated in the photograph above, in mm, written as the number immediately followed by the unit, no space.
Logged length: 16.3mm
